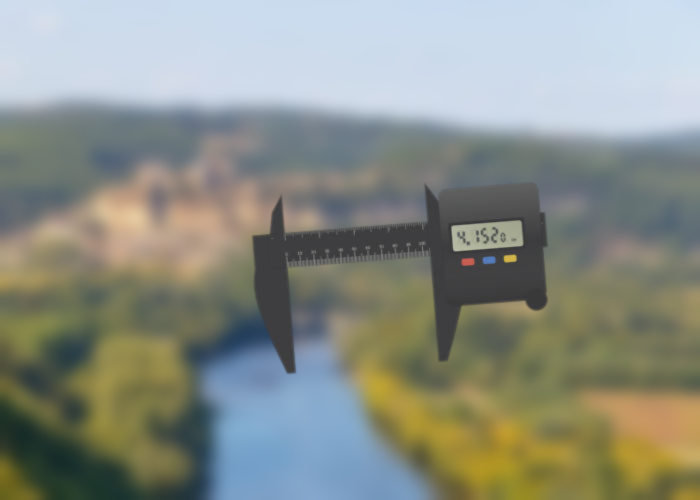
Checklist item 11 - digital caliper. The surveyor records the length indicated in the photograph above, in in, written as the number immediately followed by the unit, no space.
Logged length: 4.1520in
